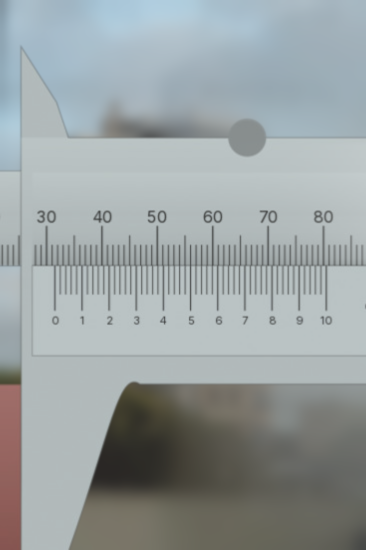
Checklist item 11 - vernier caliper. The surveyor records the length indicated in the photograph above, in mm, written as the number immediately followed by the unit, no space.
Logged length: 31.5mm
